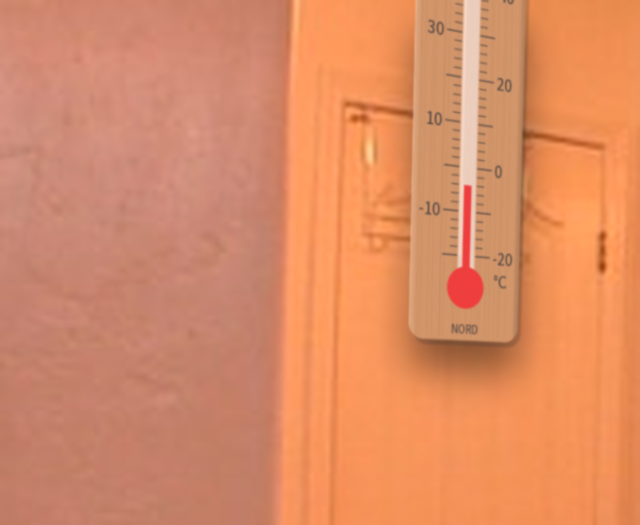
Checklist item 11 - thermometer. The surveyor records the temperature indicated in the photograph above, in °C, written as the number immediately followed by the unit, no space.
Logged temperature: -4°C
